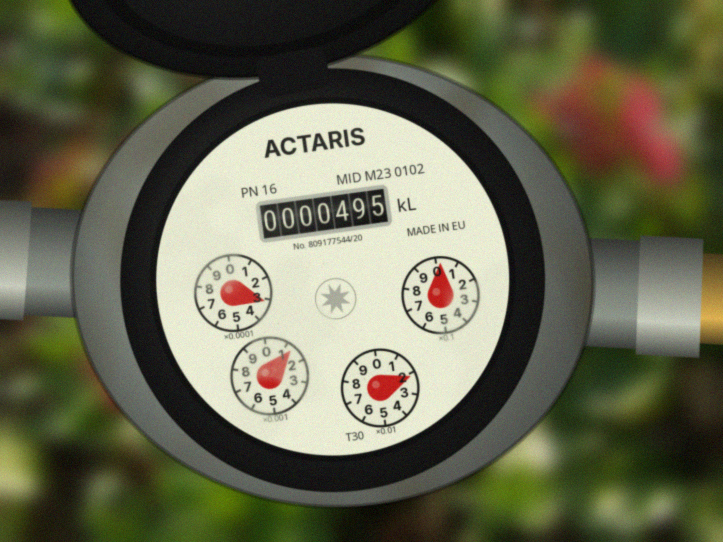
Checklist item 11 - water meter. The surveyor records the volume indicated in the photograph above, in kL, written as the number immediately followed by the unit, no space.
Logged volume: 495.0213kL
